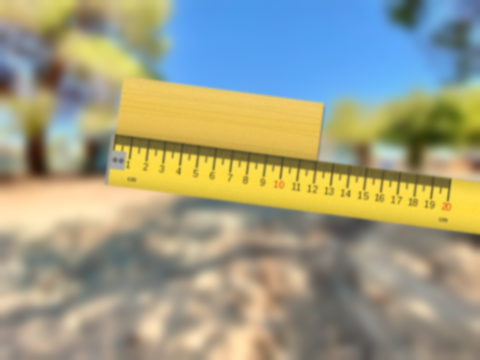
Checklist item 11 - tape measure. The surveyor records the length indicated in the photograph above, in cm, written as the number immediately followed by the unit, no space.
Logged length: 12cm
